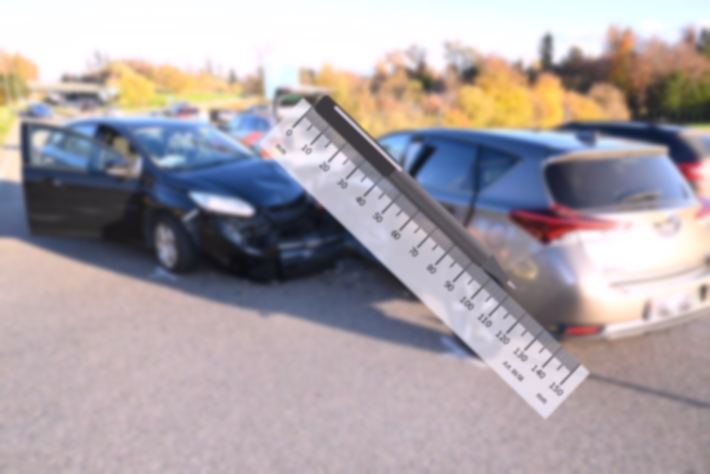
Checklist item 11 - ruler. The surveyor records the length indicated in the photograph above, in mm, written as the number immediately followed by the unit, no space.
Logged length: 110mm
